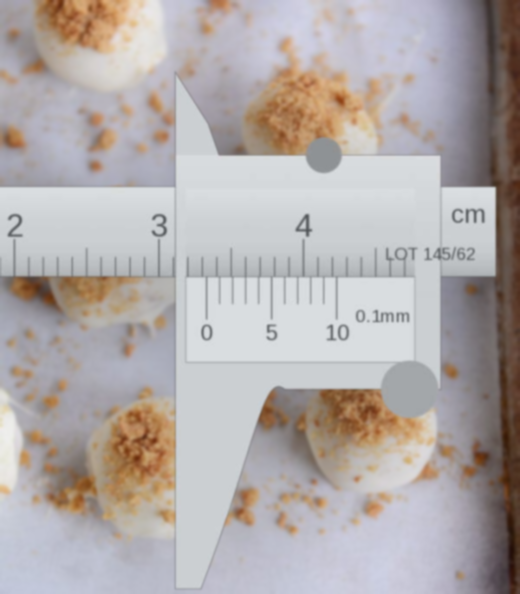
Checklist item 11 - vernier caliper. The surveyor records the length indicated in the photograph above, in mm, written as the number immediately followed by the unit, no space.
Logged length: 33.3mm
